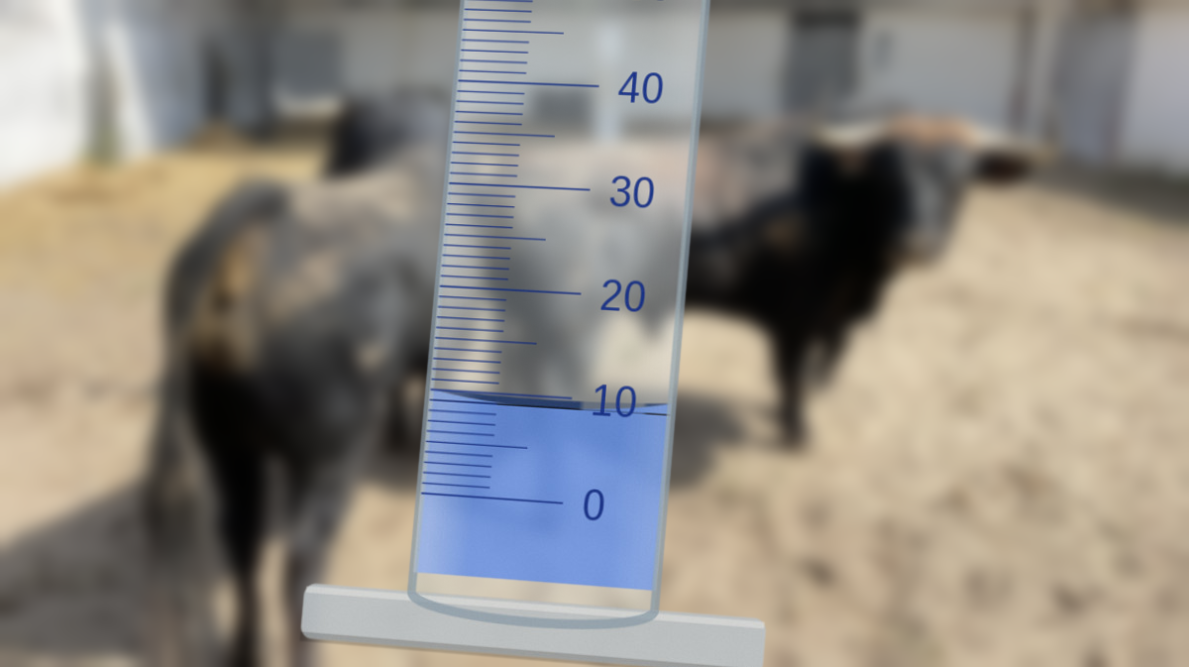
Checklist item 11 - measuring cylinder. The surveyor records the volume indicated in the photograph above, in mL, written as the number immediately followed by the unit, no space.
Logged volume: 9mL
